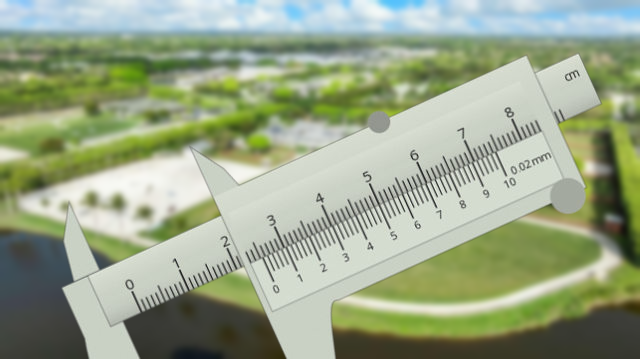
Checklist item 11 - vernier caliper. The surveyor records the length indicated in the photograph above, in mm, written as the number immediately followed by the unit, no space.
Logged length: 25.5mm
